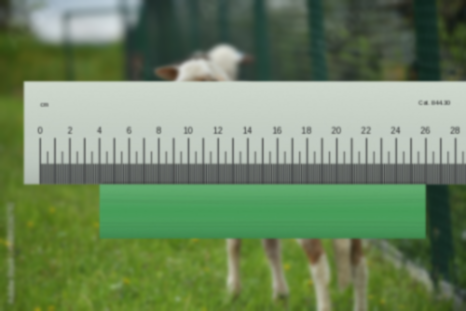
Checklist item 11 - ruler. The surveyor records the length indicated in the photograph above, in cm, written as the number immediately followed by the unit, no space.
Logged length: 22cm
